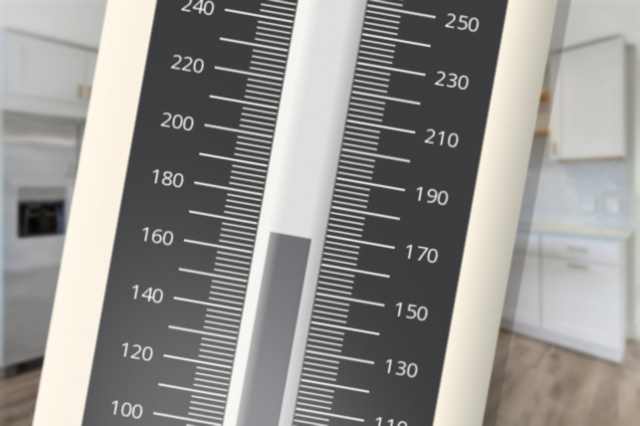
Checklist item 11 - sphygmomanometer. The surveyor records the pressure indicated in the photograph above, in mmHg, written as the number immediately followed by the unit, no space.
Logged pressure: 168mmHg
